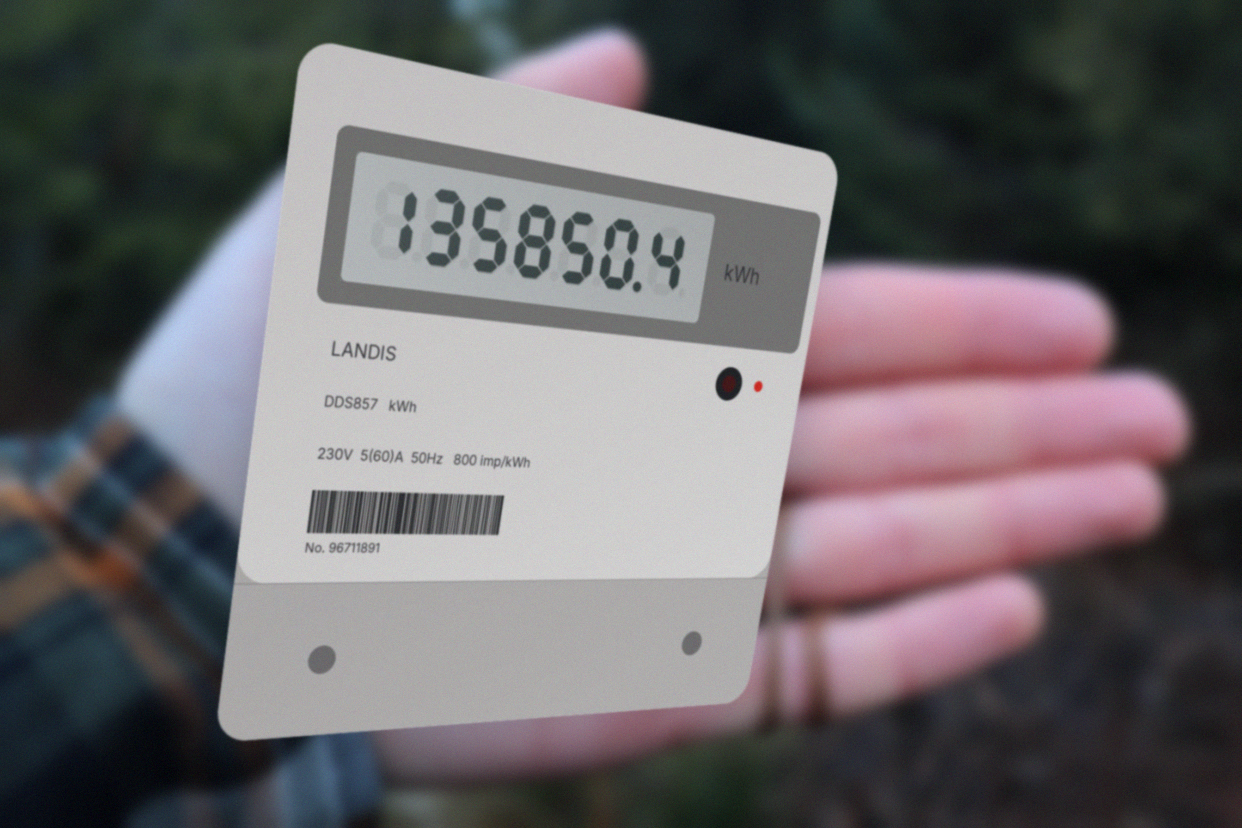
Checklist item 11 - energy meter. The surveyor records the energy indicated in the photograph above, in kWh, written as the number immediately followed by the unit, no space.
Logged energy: 135850.4kWh
